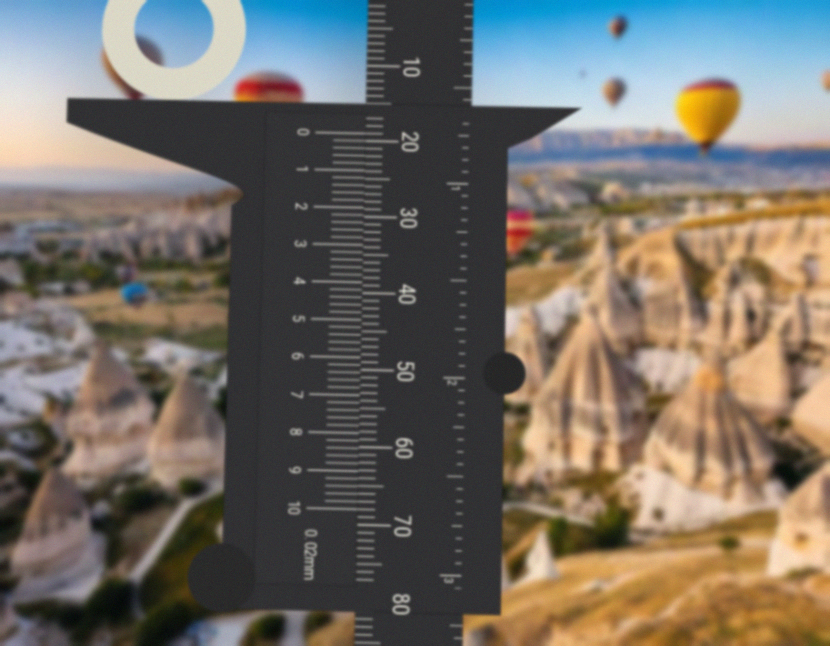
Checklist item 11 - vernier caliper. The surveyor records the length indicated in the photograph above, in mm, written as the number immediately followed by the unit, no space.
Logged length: 19.0mm
